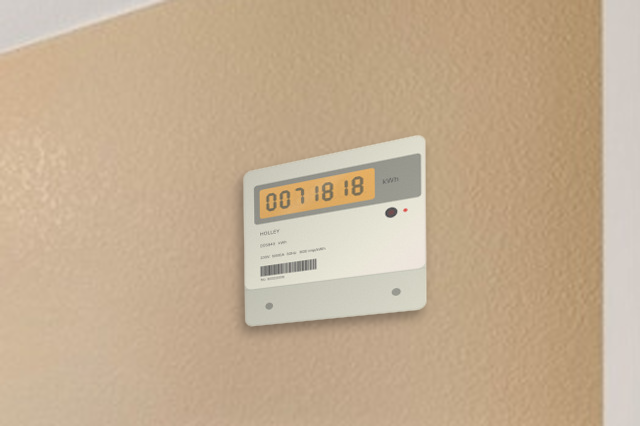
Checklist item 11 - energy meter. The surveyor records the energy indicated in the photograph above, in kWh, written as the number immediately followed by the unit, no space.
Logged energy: 71818kWh
